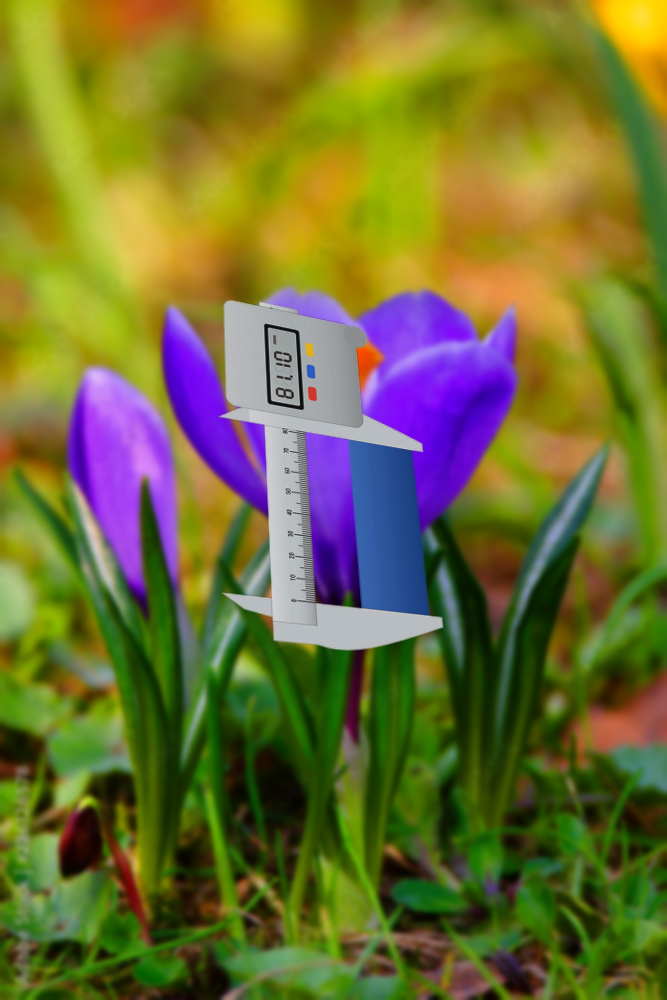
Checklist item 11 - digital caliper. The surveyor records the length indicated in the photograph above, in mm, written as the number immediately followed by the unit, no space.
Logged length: 81.10mm
